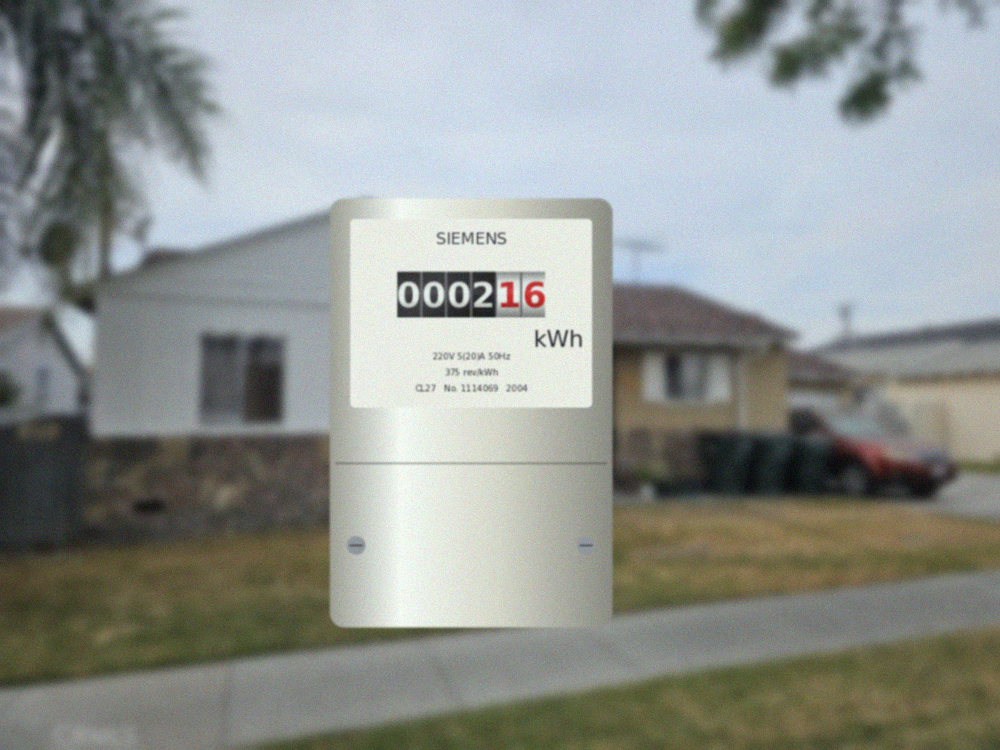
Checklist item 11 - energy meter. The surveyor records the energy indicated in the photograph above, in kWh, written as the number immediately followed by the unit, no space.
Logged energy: 2.16kWh
